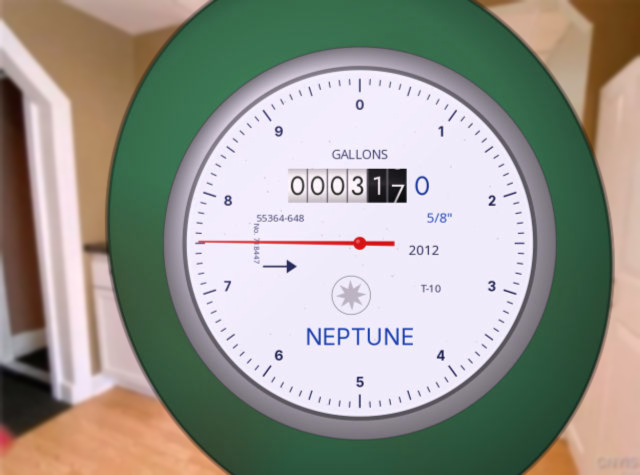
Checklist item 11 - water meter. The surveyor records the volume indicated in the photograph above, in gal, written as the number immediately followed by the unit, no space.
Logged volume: 3167.5gal
